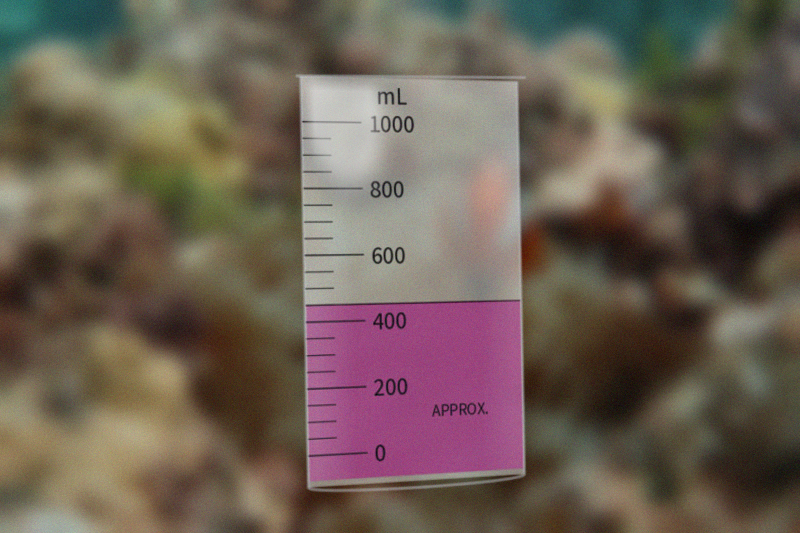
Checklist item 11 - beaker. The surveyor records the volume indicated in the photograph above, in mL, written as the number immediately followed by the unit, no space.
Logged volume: 450mL
